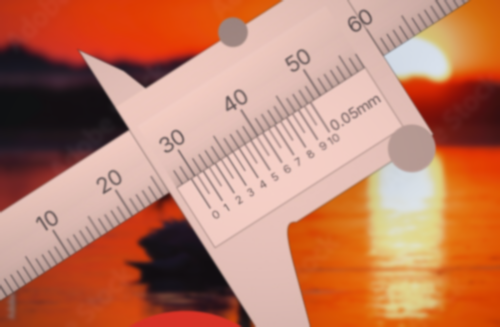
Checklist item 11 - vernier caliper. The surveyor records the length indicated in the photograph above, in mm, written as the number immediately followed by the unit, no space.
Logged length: 29.4mm
